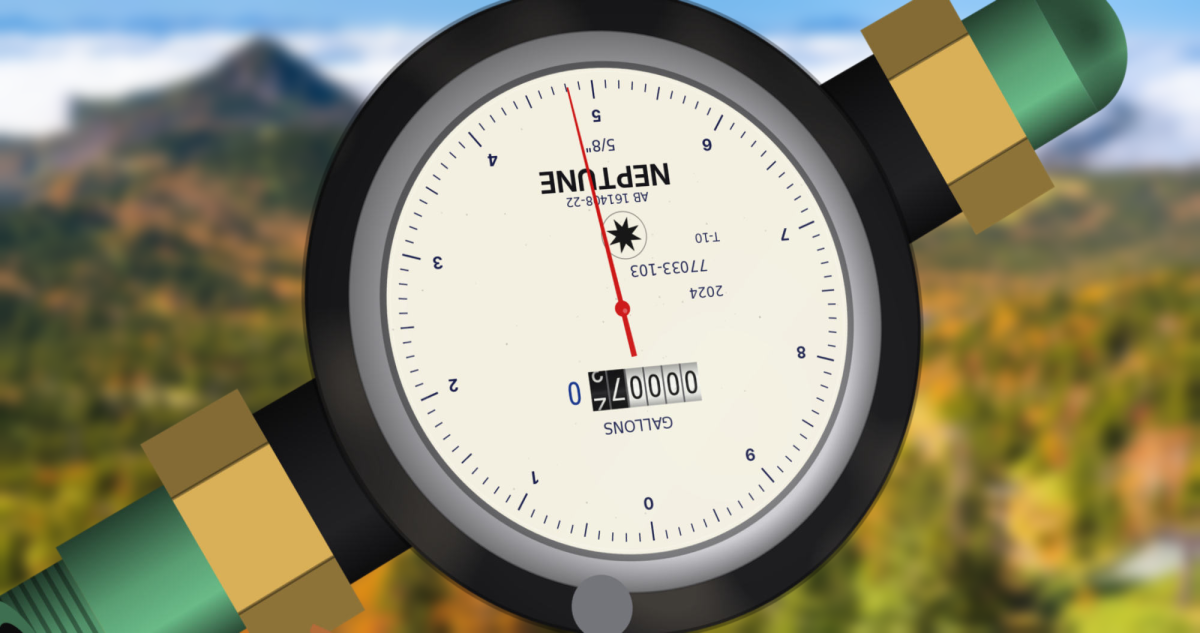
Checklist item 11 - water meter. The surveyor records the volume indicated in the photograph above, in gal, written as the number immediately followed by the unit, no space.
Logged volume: 724.8gal
